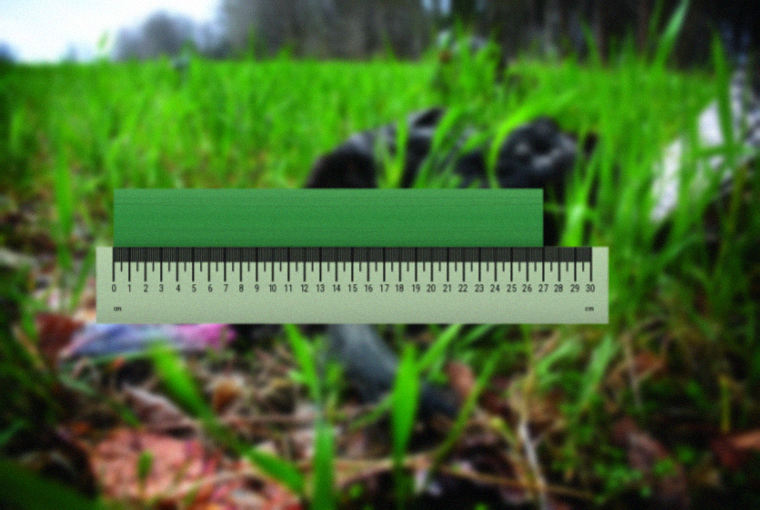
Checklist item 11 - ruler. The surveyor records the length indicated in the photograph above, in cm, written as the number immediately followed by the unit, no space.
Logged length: 27cm
